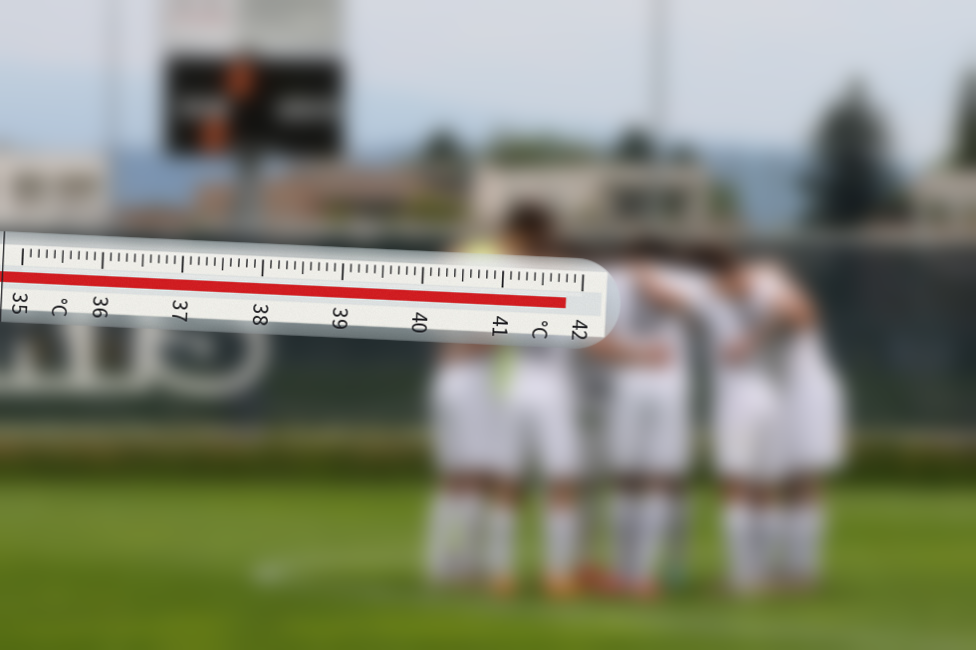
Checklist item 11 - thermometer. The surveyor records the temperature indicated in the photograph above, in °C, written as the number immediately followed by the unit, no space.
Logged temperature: 41.8°C
